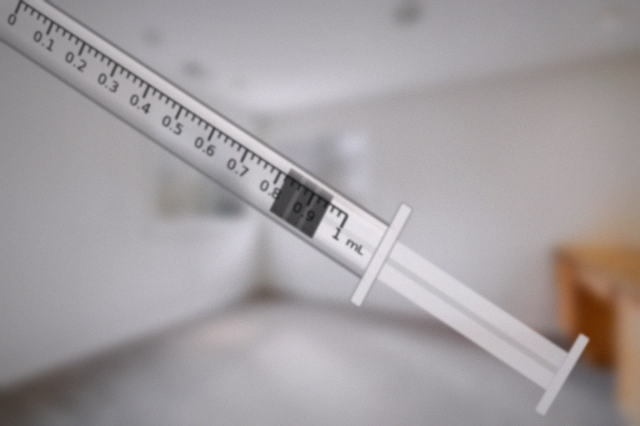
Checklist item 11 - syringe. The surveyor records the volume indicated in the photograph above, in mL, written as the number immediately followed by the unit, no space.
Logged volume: 0.82mL
